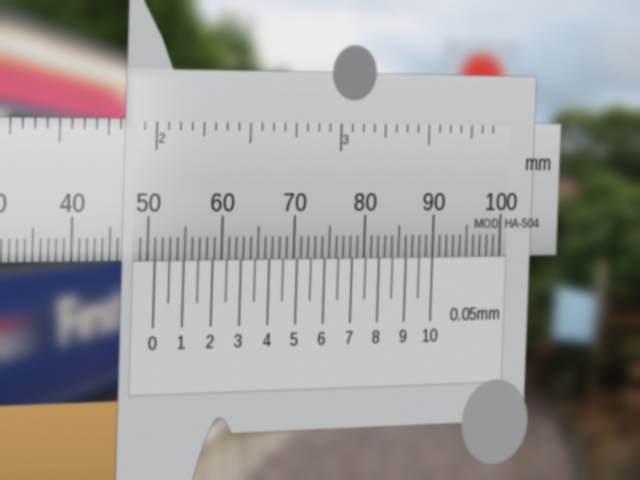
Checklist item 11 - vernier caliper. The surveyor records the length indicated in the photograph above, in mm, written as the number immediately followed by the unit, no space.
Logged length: 51.0mm
